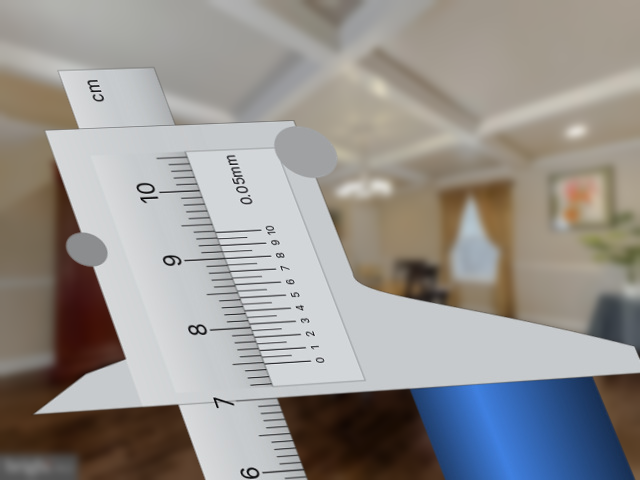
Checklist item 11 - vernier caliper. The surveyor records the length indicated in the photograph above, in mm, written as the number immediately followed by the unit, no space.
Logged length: 74.8mm
